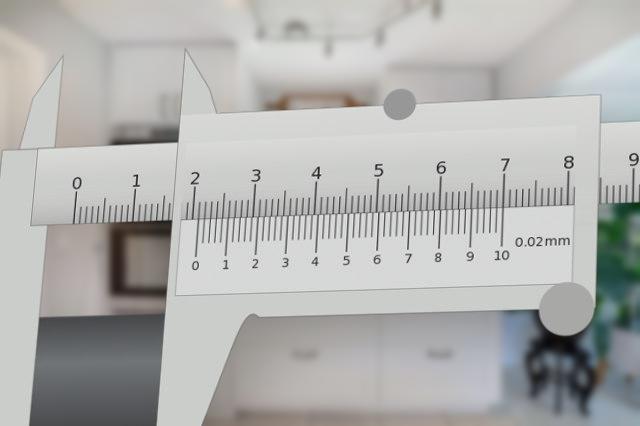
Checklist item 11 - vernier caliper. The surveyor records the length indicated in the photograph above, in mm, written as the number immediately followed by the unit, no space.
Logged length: 21.0mm
